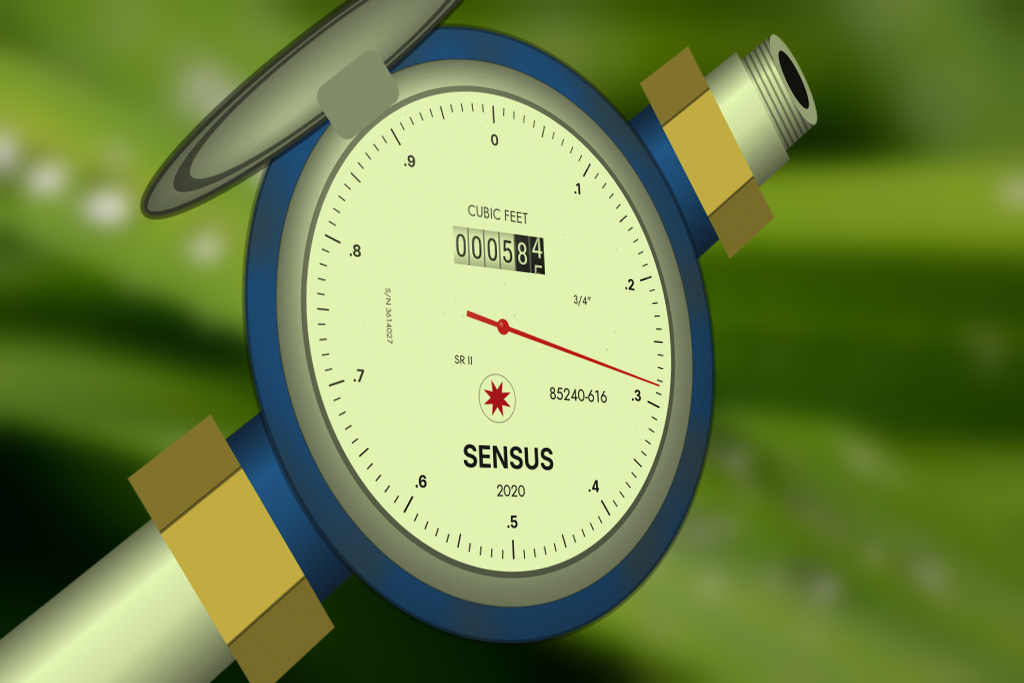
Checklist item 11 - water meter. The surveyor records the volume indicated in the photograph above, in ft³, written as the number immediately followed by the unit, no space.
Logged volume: 584.28ft³
